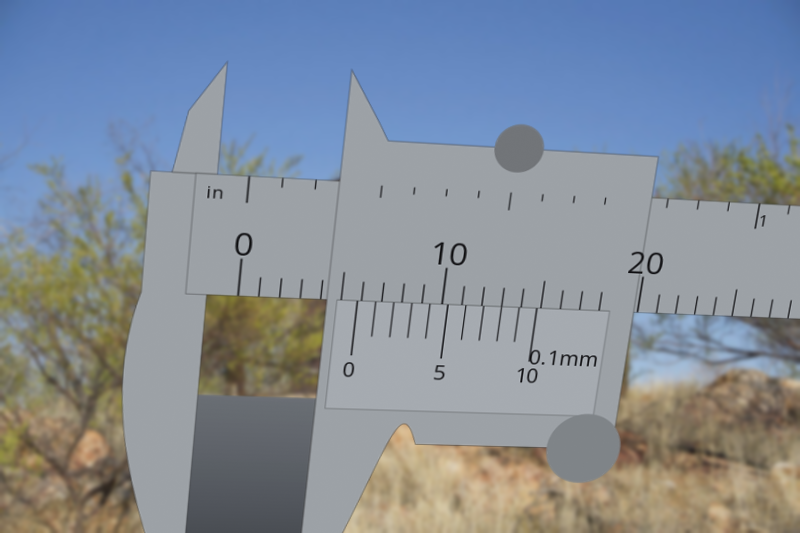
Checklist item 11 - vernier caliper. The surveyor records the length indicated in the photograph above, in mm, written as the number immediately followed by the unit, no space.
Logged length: 5.8mm
